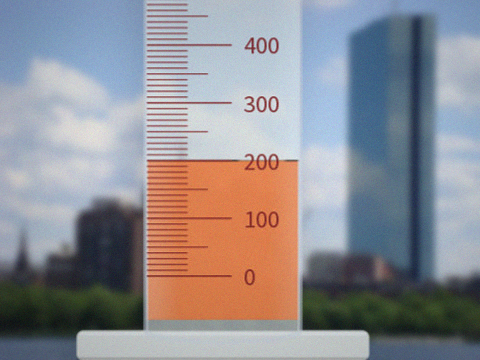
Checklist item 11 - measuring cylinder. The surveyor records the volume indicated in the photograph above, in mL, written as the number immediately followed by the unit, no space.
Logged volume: 200mL
